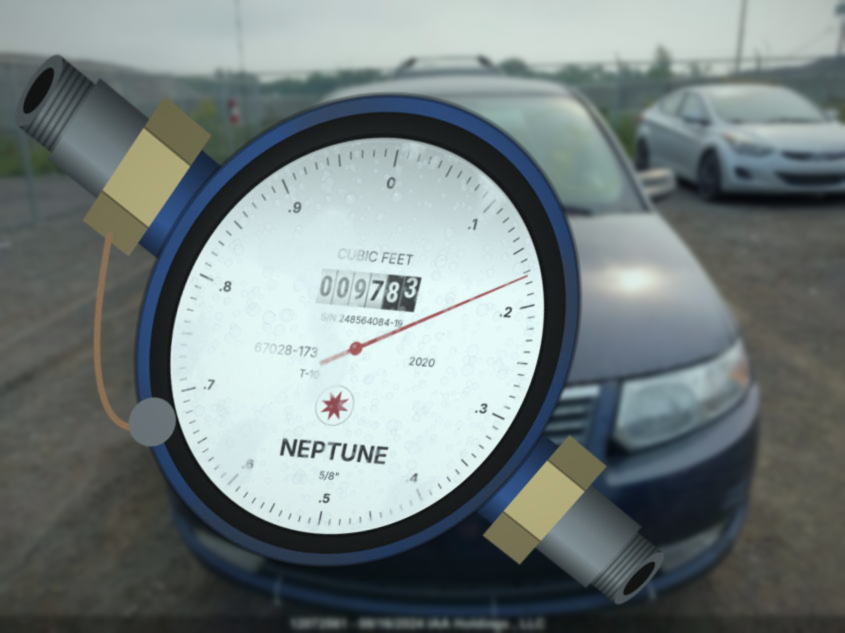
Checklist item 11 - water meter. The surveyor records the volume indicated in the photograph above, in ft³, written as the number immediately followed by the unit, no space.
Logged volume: 9783.17ft³
